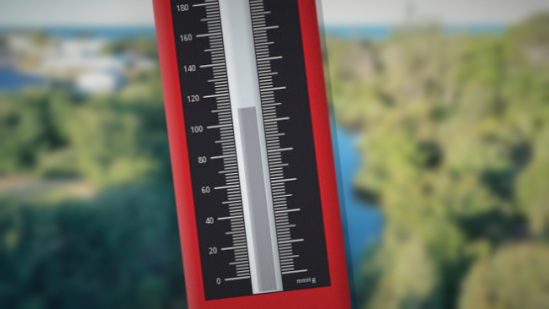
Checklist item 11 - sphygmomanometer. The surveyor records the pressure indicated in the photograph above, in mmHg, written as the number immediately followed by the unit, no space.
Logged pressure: 110mmHg
